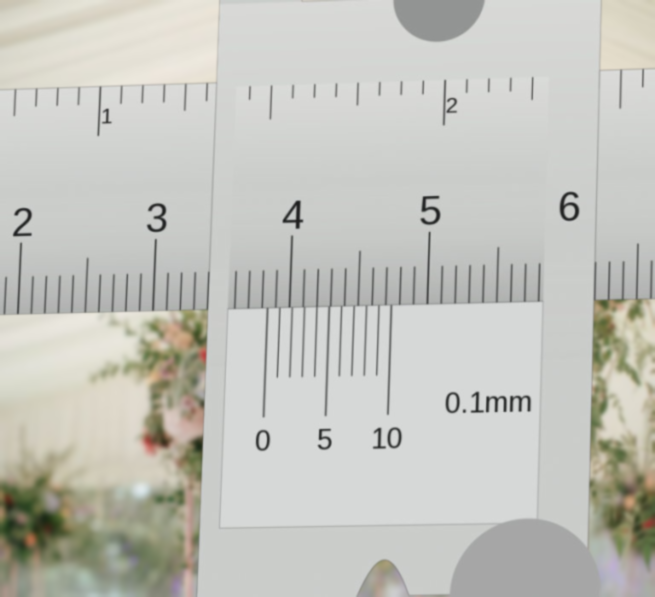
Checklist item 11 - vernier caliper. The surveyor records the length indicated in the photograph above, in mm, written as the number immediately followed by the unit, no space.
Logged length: 38.4mm
